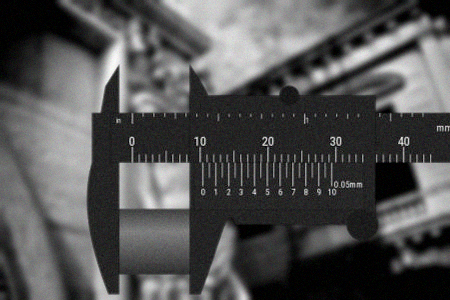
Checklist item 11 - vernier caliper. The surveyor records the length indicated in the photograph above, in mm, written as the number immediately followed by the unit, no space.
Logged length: 10.4mm
